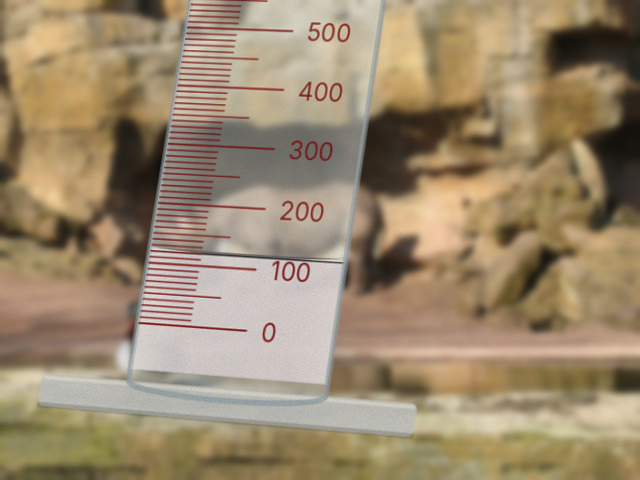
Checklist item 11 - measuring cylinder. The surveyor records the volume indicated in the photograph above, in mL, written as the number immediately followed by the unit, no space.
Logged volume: 120mL
